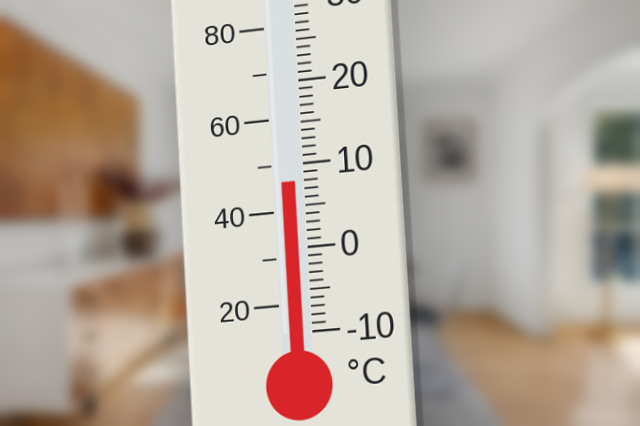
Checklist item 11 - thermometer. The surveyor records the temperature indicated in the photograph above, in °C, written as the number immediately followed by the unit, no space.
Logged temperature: 8°C
